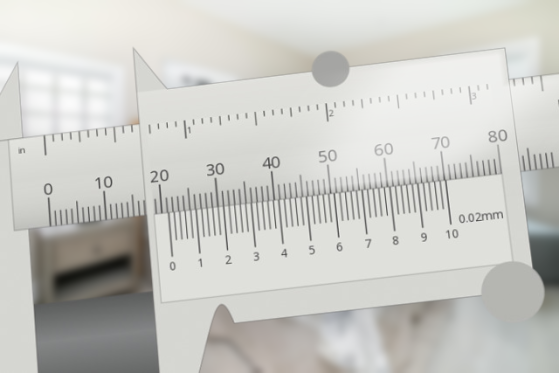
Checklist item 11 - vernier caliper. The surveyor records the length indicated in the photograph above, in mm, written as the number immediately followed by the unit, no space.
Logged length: 21.2mm
